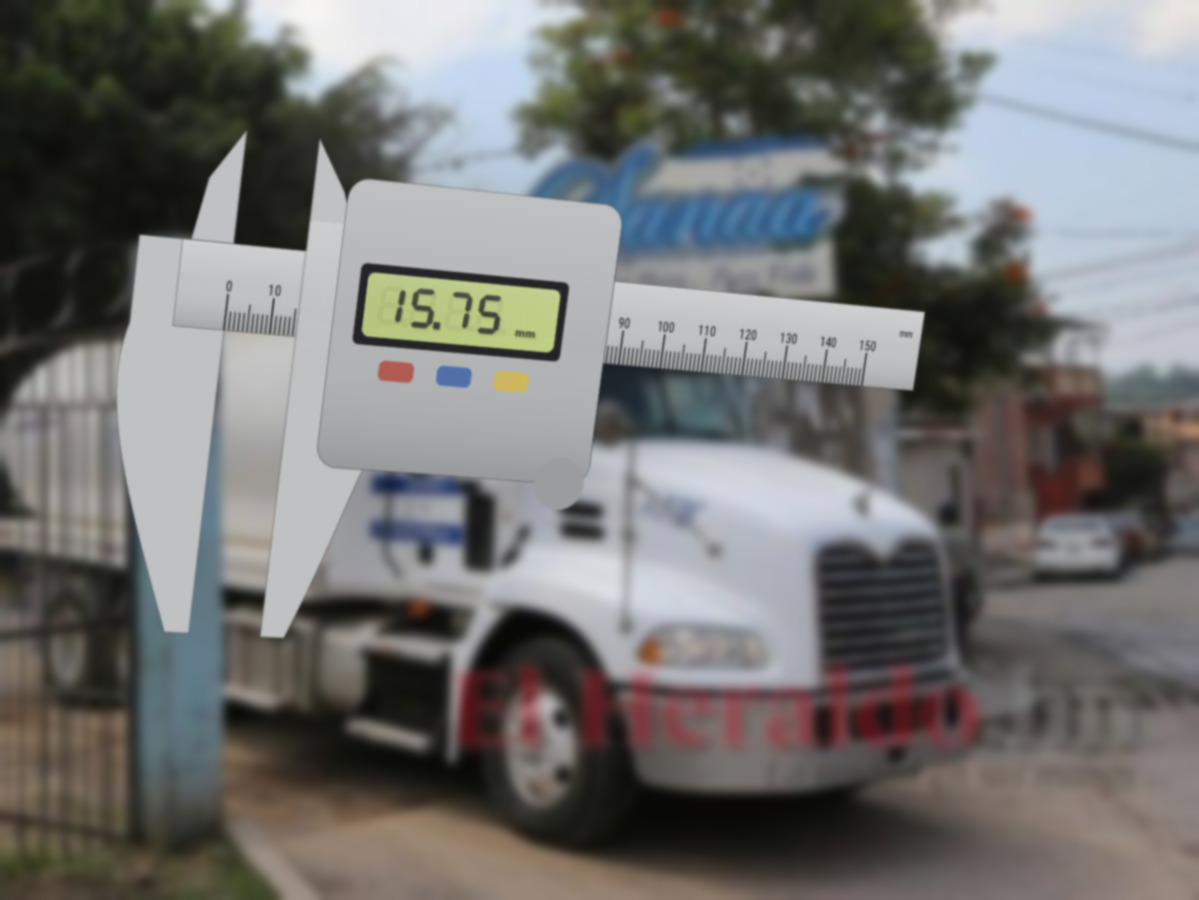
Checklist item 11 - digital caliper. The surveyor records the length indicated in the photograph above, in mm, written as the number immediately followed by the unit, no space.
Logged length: 15.75mm
